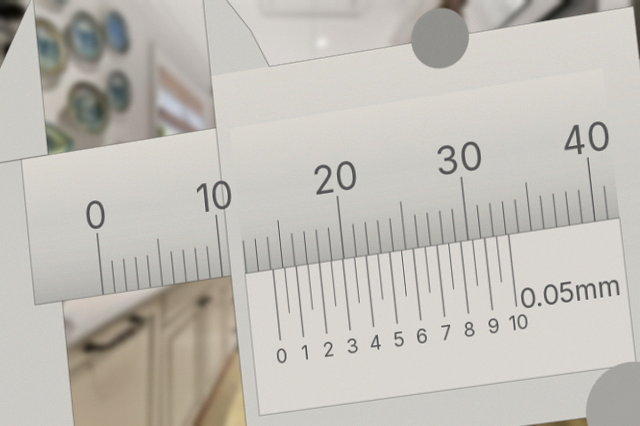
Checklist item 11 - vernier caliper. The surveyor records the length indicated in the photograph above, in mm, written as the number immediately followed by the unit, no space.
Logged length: 14.2mm
